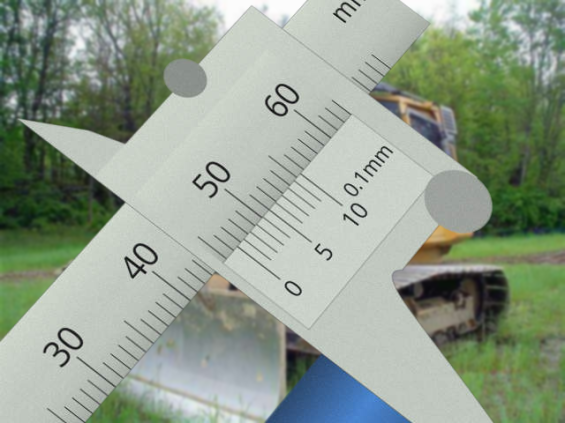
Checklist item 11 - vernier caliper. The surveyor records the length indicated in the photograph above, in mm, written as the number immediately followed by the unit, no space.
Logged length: 46.5mm
